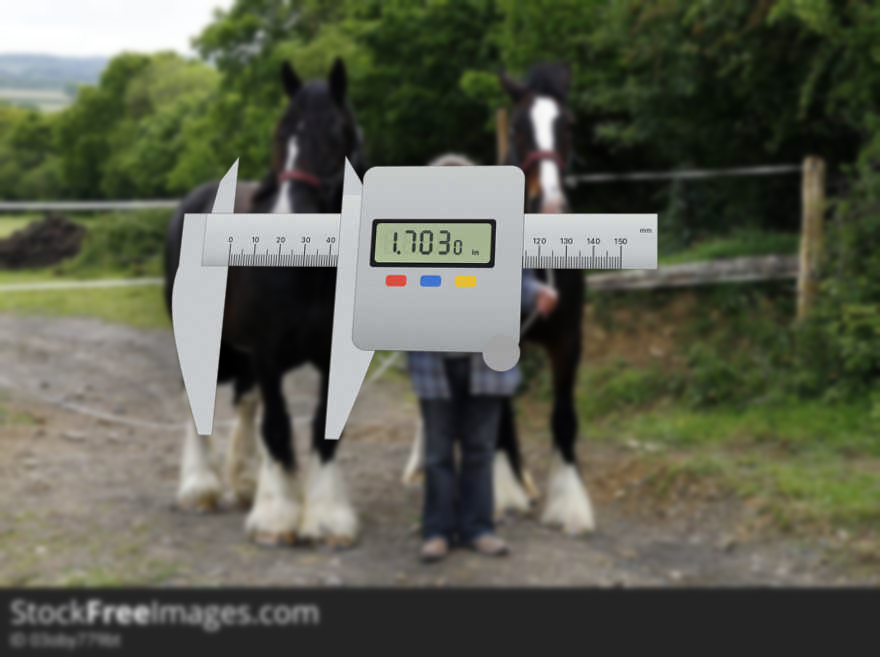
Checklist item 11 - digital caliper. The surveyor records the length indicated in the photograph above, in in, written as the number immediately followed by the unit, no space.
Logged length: 1.7030in
